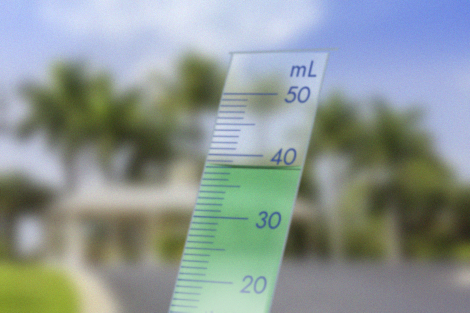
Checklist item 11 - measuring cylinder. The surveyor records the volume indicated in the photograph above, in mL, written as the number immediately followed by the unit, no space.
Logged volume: 38mL
